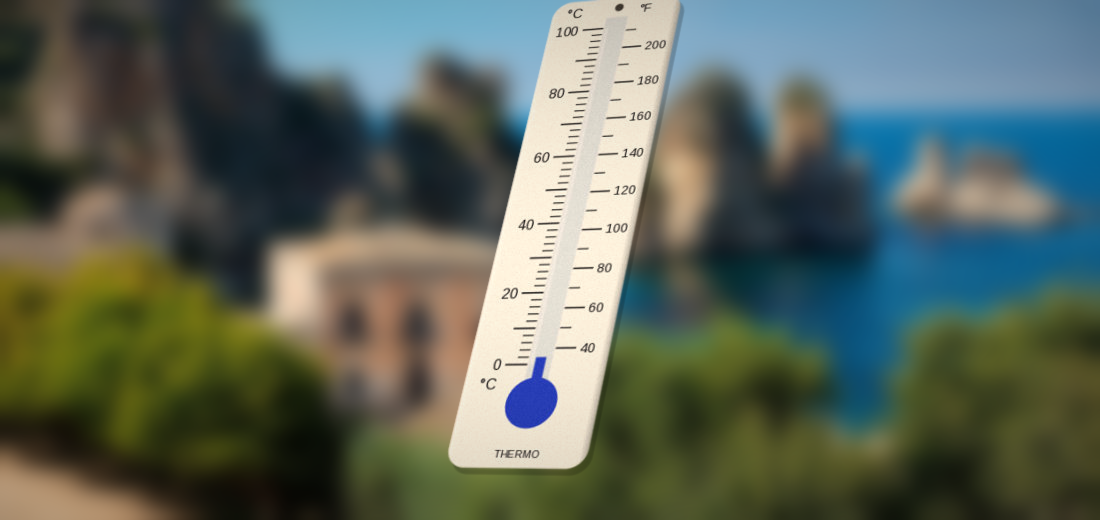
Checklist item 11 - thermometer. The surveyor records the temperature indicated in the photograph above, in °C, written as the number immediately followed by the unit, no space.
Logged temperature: 2°C
